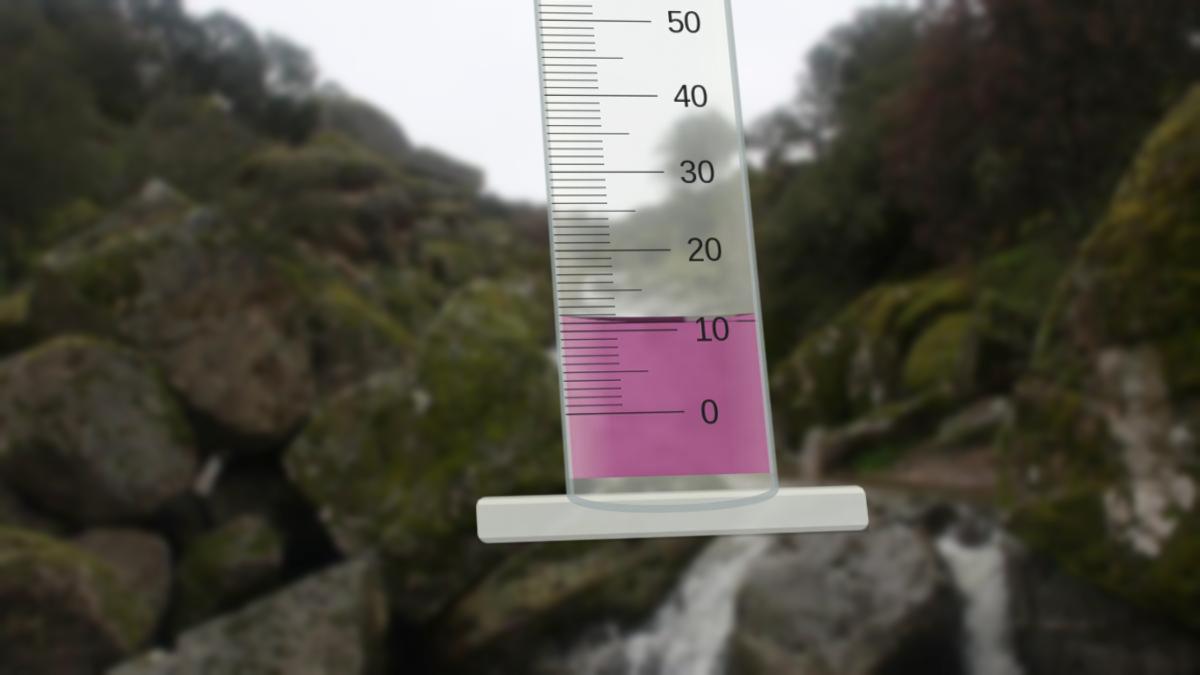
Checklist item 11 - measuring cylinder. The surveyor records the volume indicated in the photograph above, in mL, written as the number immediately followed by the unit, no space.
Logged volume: 11mL
